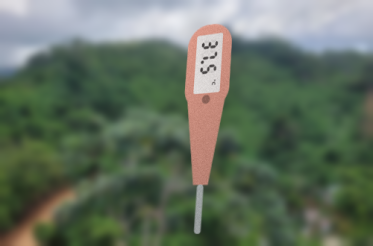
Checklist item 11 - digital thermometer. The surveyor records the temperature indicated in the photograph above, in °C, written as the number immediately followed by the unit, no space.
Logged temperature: 37.5°C
